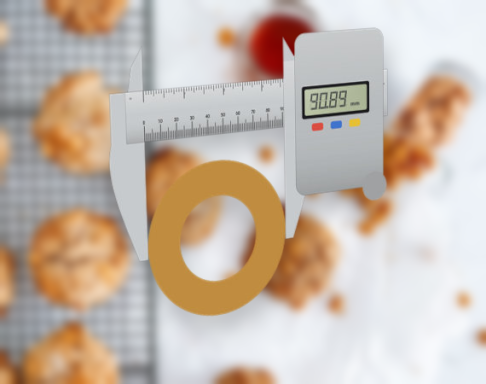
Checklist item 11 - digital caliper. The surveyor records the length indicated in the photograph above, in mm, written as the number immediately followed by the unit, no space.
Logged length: 90.89mm
